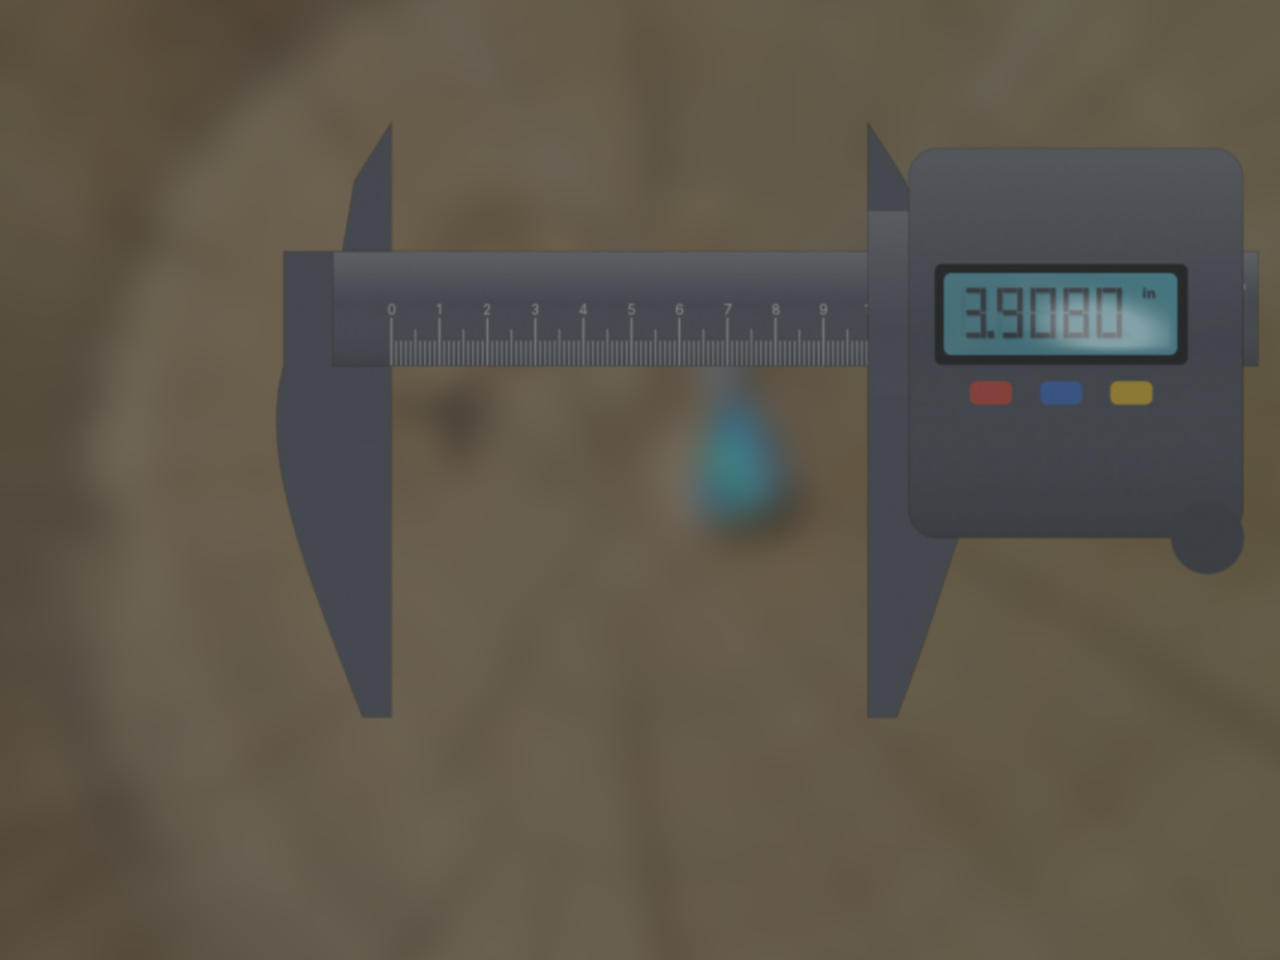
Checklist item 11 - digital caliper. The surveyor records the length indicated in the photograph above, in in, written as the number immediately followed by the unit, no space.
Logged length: 3.9080in
